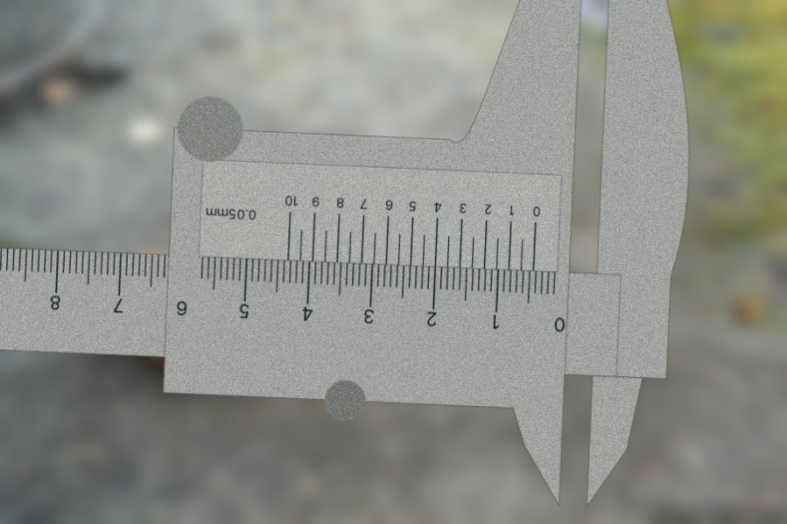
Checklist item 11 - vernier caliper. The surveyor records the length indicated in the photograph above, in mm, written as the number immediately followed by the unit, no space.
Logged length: 4.4mm
